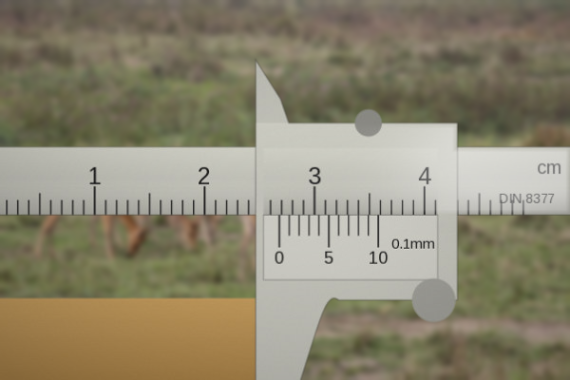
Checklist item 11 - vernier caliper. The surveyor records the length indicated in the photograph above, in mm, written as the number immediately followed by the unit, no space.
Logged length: 26.8mm
